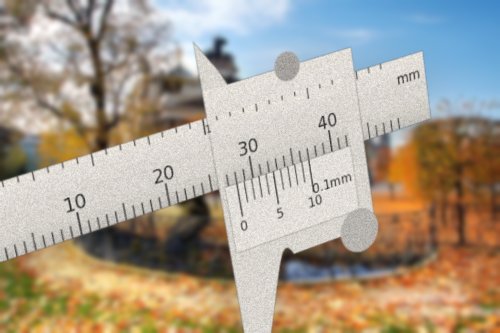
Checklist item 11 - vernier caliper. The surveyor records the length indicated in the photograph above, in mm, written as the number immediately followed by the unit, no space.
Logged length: 28.0mm
